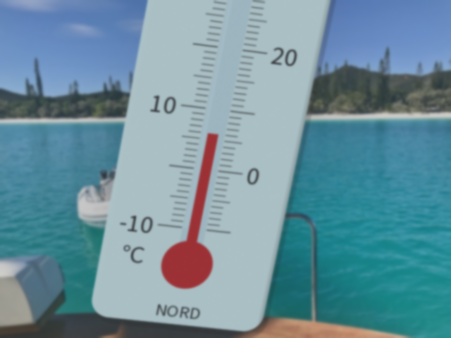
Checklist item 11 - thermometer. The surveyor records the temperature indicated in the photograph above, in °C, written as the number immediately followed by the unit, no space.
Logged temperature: 6°C
